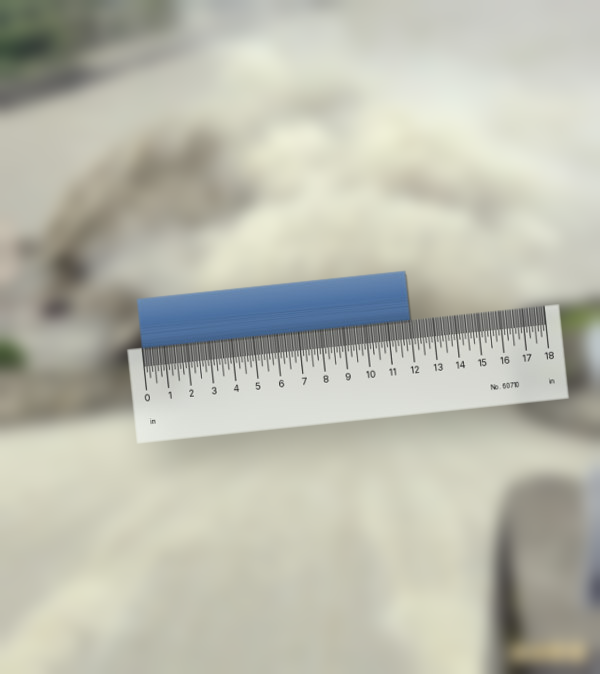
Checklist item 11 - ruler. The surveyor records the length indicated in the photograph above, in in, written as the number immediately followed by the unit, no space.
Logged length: 12in
